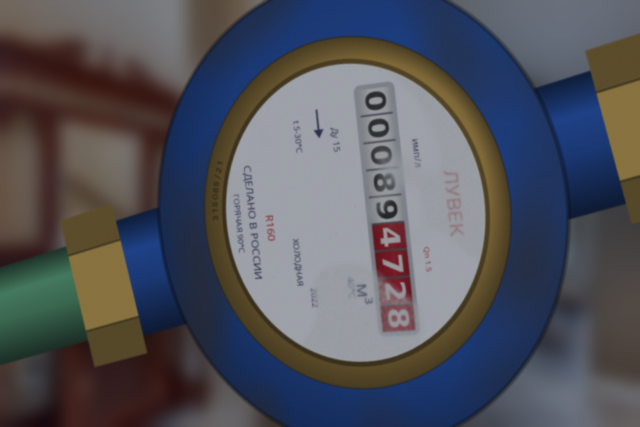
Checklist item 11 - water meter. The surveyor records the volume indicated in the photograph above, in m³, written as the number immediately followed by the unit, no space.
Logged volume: 89.4728m³
